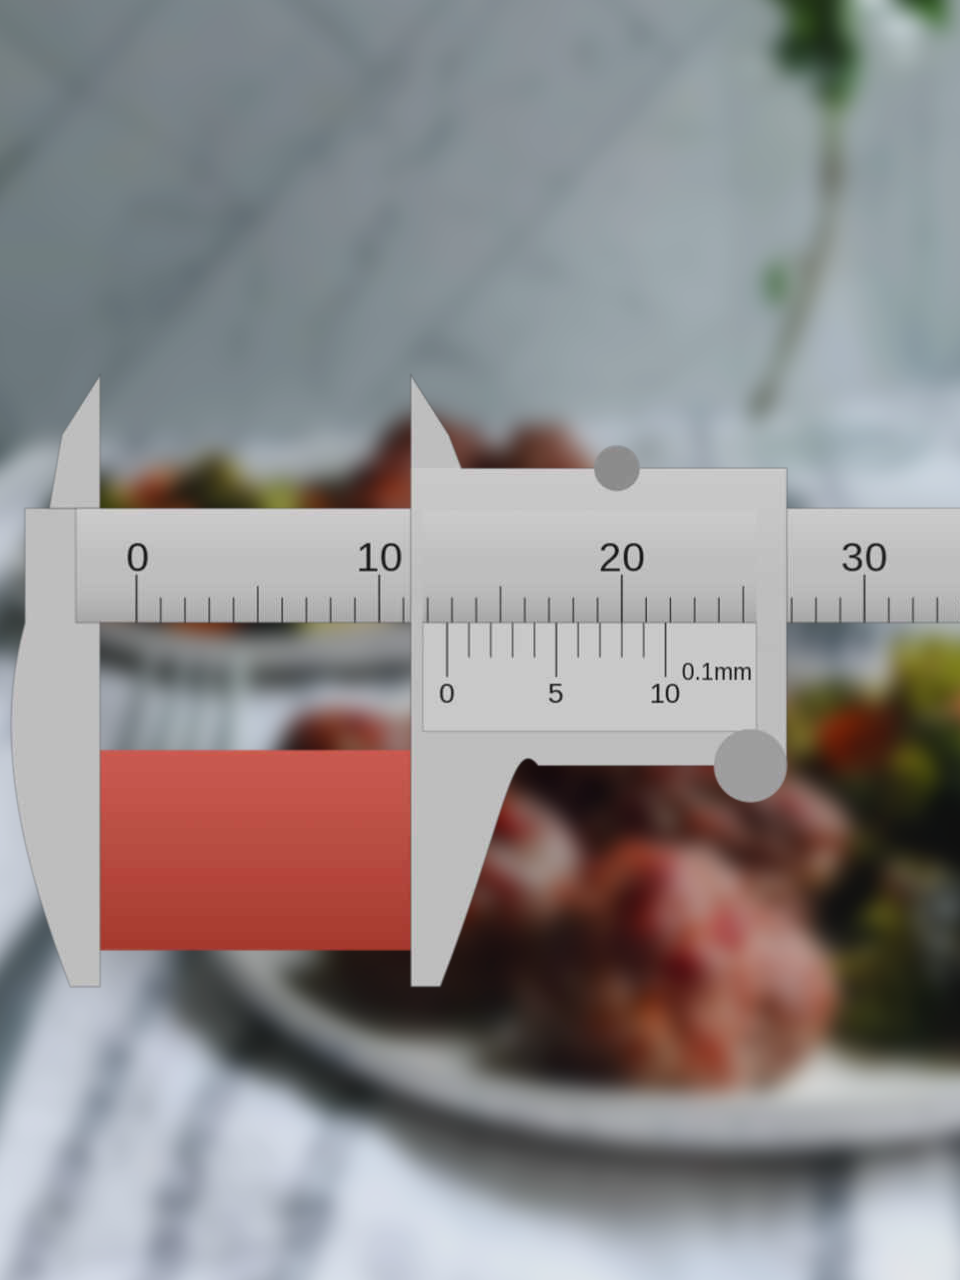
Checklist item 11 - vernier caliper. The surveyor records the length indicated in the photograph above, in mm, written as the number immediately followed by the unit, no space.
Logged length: 12.8mm
